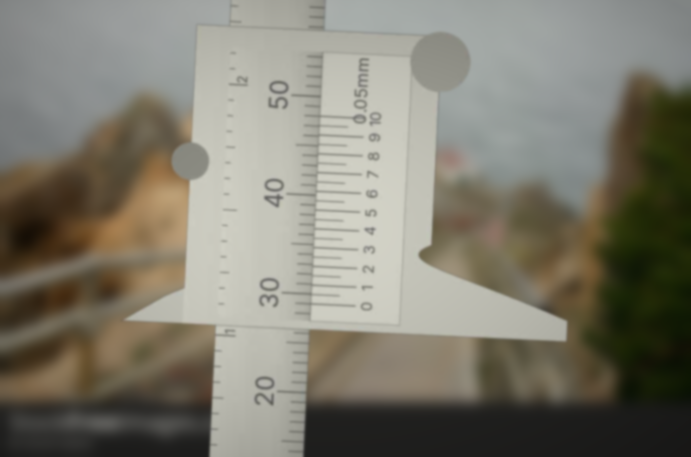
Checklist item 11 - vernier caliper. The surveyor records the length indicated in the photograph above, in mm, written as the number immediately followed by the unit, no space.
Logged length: 29.0mm
